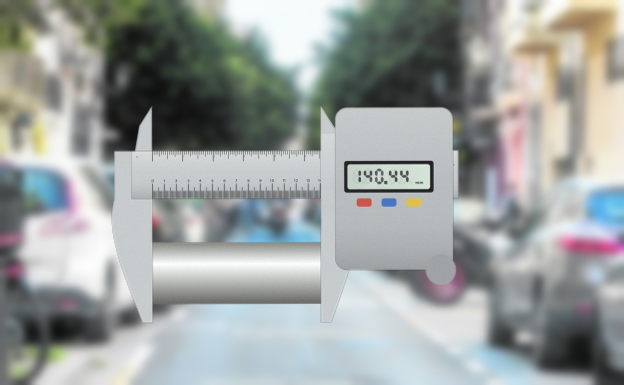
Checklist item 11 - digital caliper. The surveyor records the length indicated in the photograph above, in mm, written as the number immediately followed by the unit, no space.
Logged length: 140.44mm
